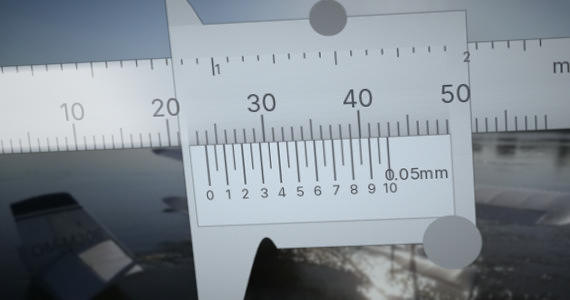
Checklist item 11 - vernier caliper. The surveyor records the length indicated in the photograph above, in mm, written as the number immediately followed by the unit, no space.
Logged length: 23.8mm
